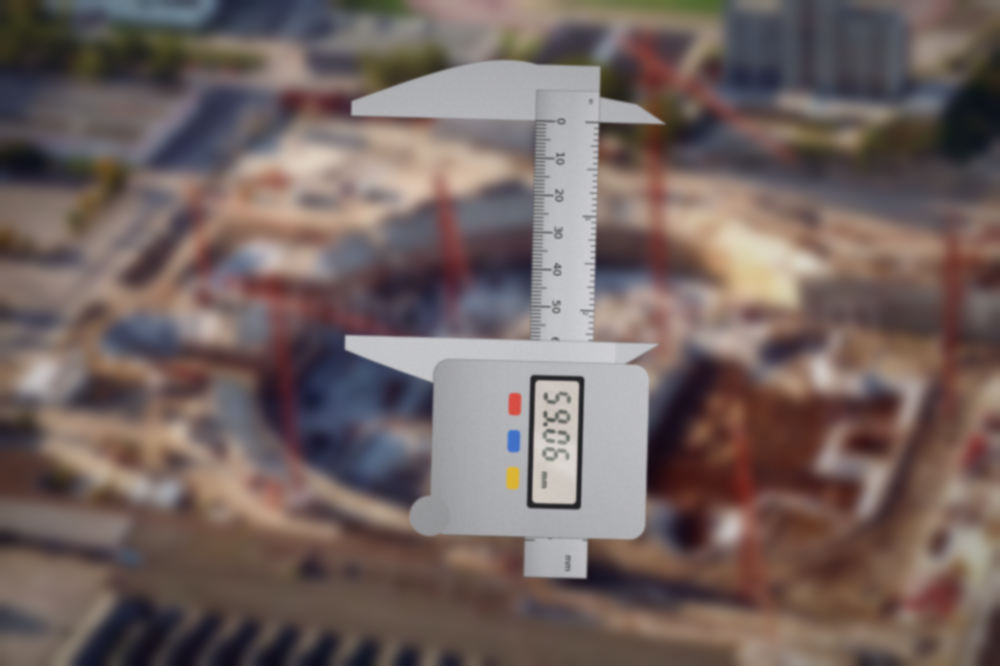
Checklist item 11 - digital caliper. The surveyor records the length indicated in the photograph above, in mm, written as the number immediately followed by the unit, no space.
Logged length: 59.06mm
